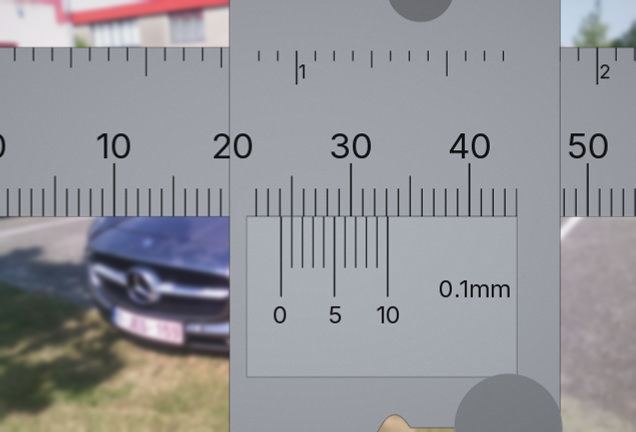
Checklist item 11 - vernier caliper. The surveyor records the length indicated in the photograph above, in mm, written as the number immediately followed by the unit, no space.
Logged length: 24.1mm
